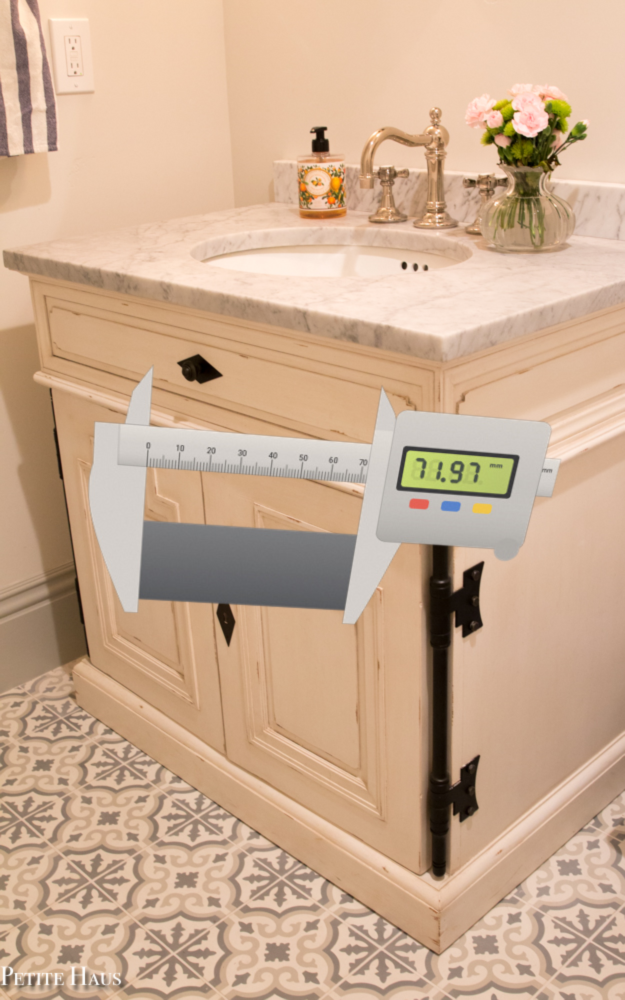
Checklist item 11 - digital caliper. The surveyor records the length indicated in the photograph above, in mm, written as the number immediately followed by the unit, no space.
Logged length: 71.97mm
